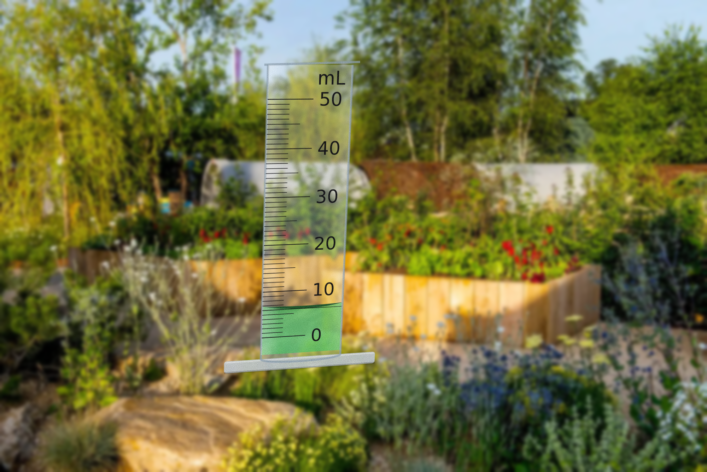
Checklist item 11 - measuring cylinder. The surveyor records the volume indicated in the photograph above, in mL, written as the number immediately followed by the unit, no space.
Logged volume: 6mL
